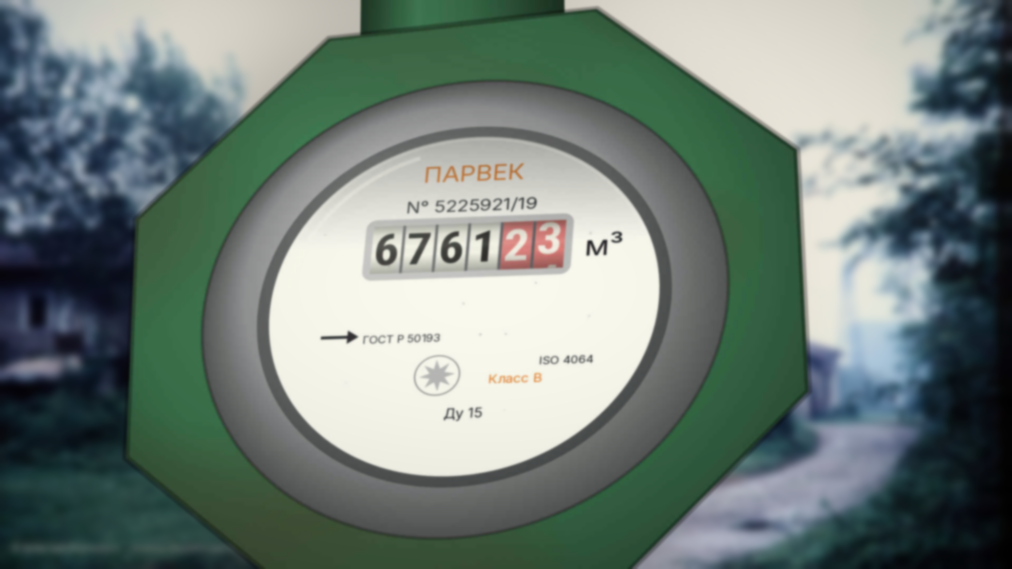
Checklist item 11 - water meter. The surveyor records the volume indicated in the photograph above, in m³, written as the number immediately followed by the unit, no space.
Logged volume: 6761.23m³
